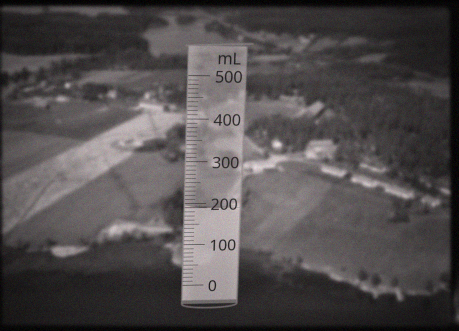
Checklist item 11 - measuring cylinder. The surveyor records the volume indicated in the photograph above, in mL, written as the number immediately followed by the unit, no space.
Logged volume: 190mL
